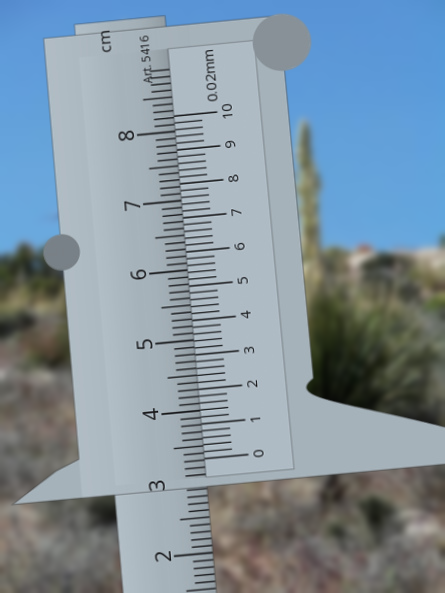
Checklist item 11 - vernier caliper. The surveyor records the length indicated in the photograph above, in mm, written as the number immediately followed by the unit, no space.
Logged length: 33.2mm
